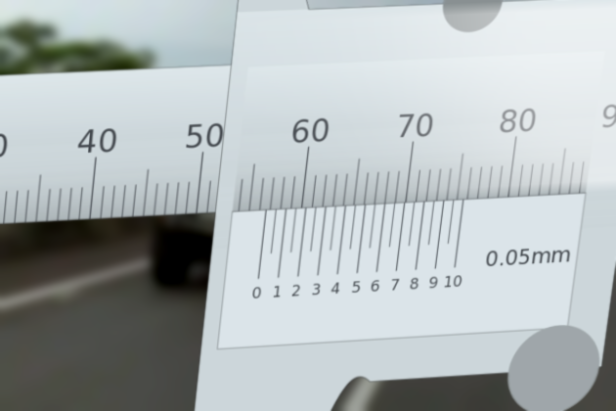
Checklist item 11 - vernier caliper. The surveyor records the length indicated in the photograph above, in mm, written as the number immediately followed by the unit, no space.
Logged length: 56.6mm
